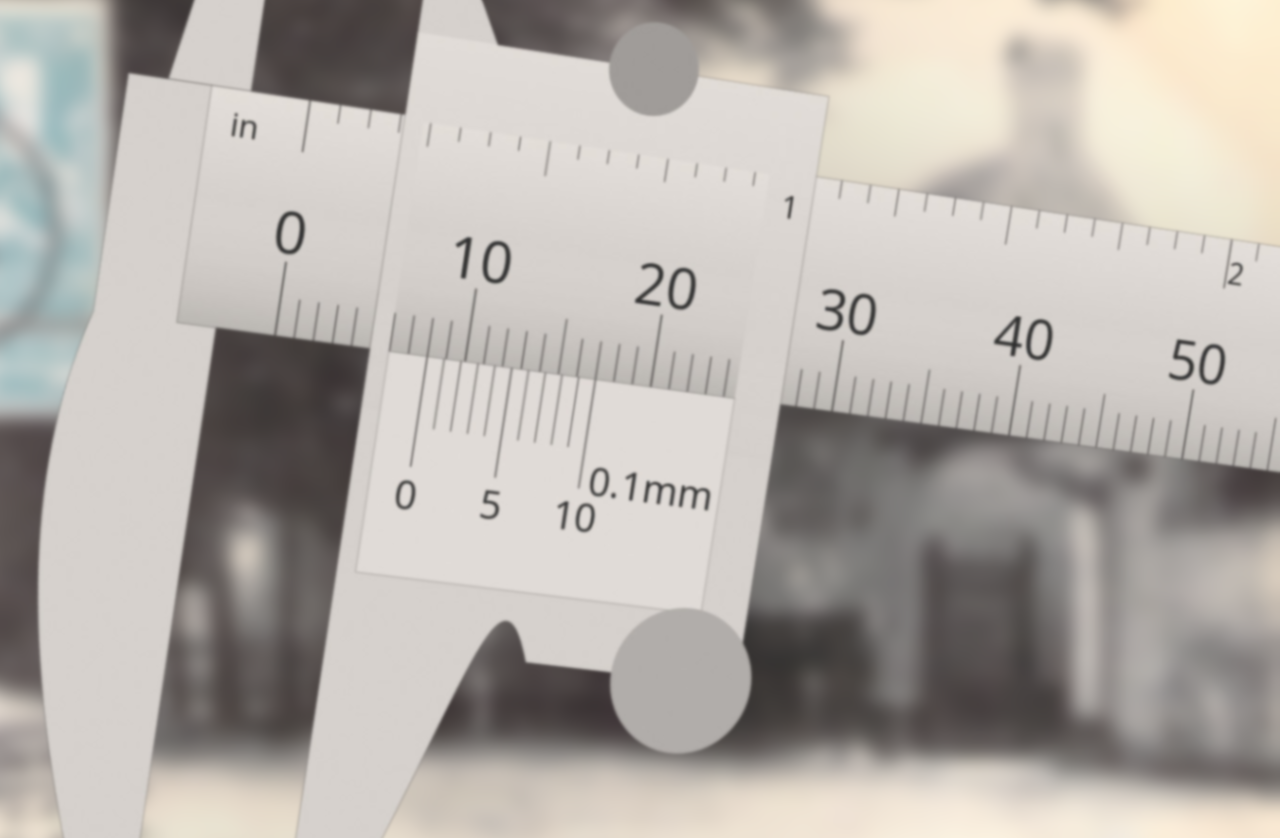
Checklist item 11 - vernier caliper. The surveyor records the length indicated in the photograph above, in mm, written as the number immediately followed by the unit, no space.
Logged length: 8.0mm
